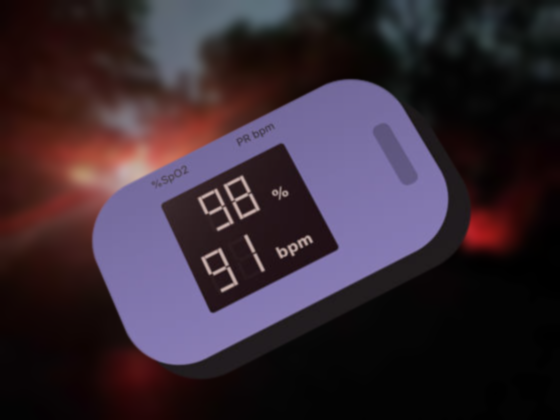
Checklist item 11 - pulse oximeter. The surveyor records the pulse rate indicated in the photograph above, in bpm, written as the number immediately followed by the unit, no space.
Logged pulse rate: 91bpm
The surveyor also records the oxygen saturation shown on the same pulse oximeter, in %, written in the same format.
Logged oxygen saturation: 98%
